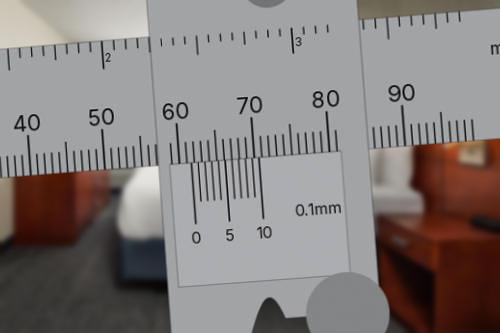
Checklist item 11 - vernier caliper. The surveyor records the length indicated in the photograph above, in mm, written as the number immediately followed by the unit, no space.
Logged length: 61.6mm
